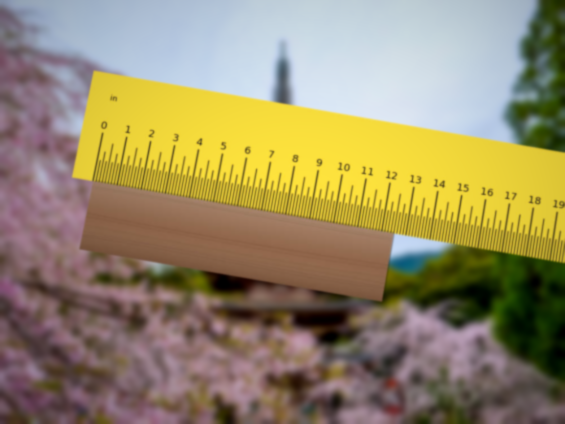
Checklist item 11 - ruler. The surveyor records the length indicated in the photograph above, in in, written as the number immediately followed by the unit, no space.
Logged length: 12.5in
